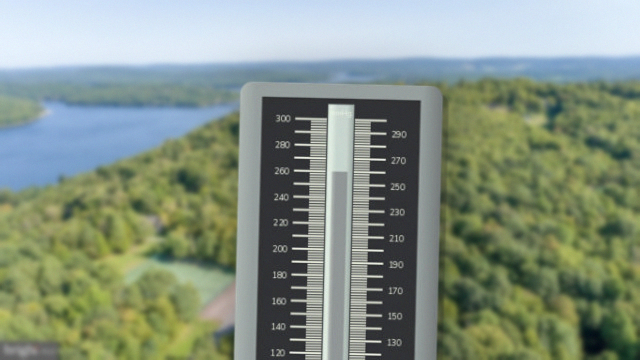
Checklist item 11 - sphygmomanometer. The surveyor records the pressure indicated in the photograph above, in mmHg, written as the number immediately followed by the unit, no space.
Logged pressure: 260mmHg
